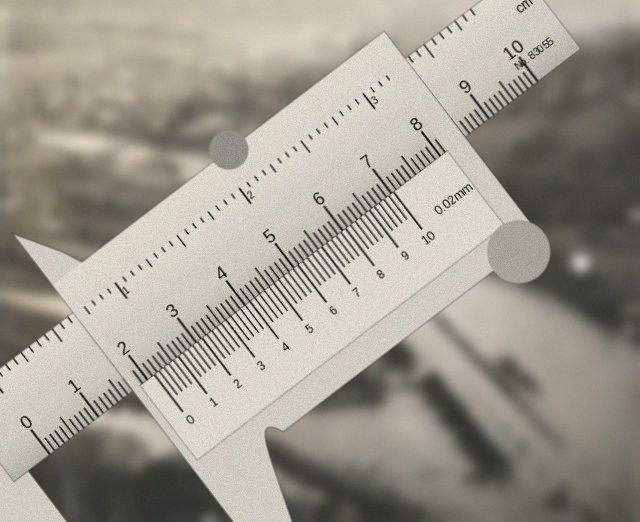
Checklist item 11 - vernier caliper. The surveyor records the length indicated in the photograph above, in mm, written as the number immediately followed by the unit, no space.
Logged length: 21.4mm
